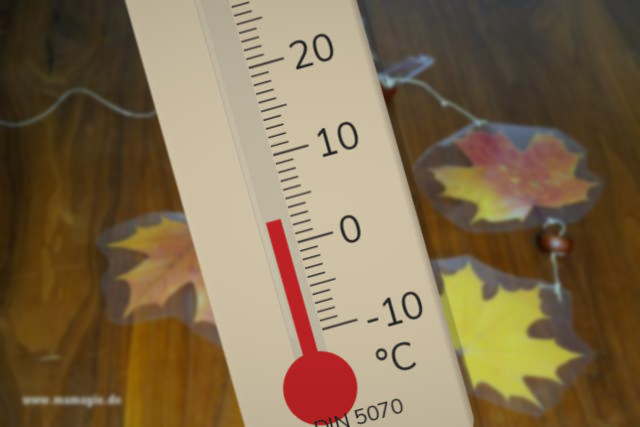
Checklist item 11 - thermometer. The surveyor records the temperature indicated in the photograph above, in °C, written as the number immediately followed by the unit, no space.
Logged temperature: 3°C
